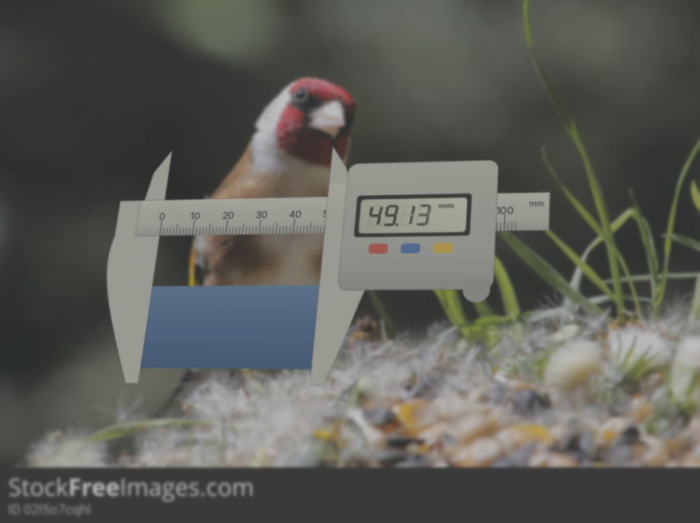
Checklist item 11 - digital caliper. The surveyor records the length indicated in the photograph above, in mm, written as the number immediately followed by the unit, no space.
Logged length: 49.13mm
